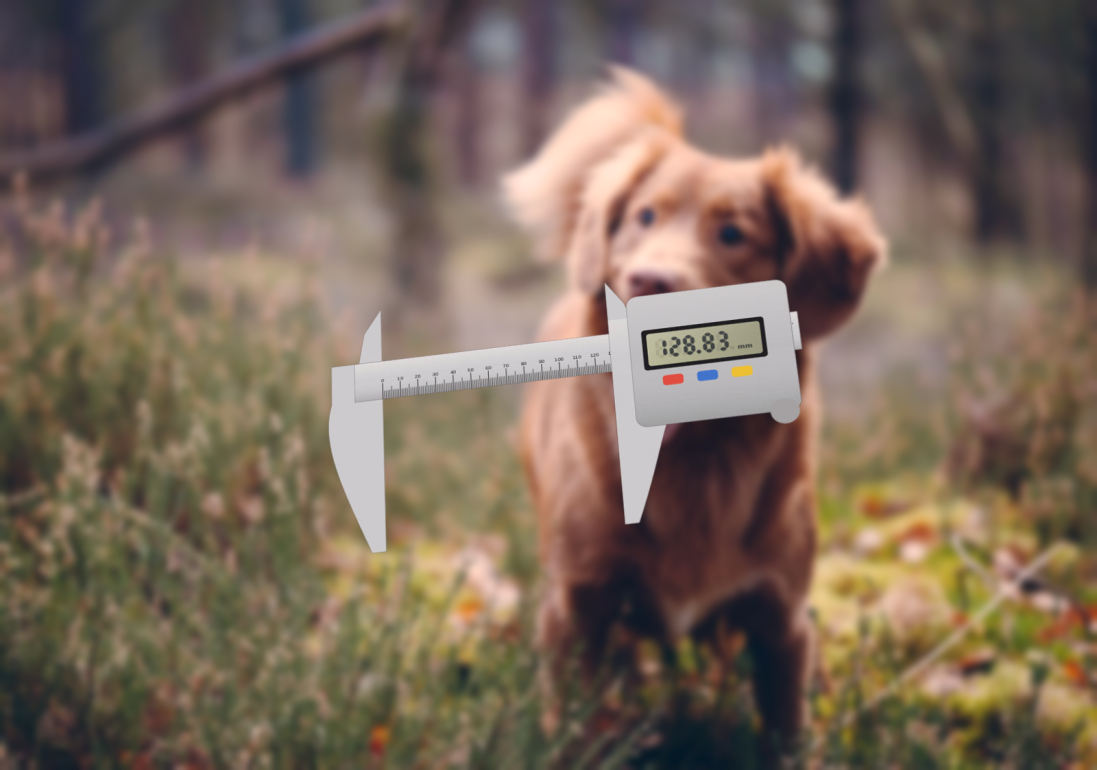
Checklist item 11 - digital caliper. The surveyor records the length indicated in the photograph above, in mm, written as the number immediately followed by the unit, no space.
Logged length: 128.83mm
